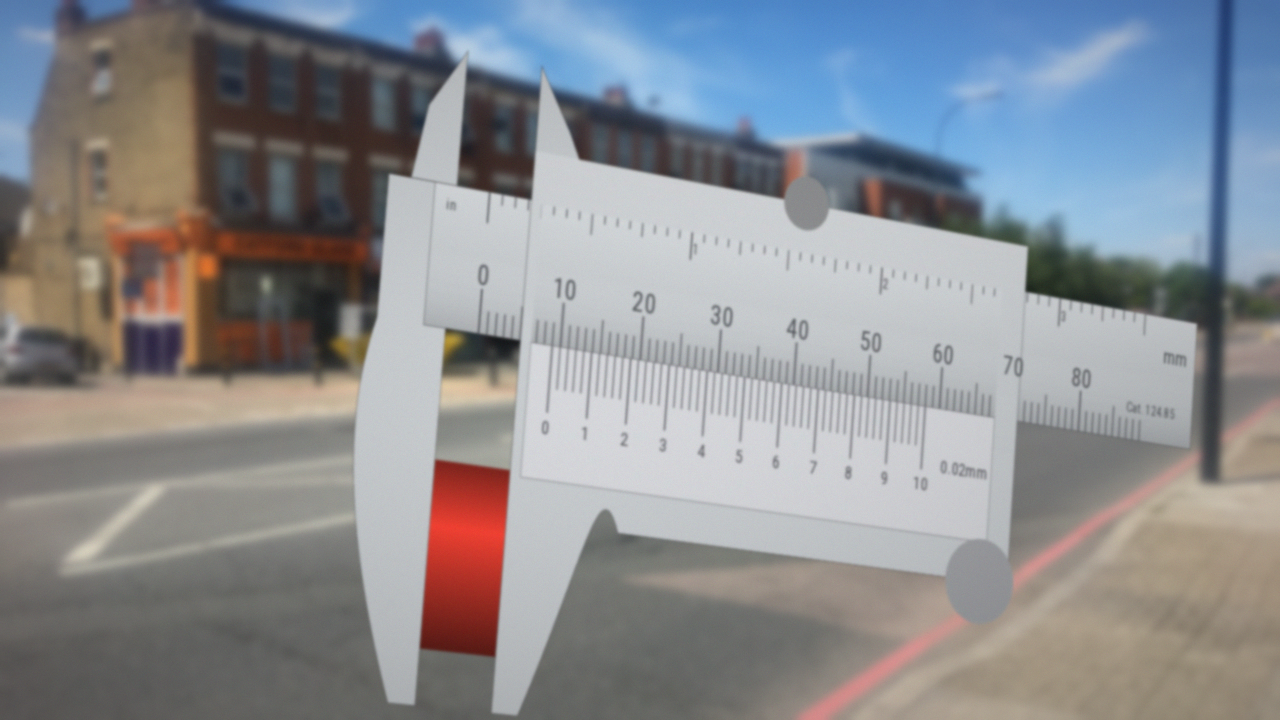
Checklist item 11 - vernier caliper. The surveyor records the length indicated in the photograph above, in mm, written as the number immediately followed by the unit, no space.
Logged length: 9.0mm
